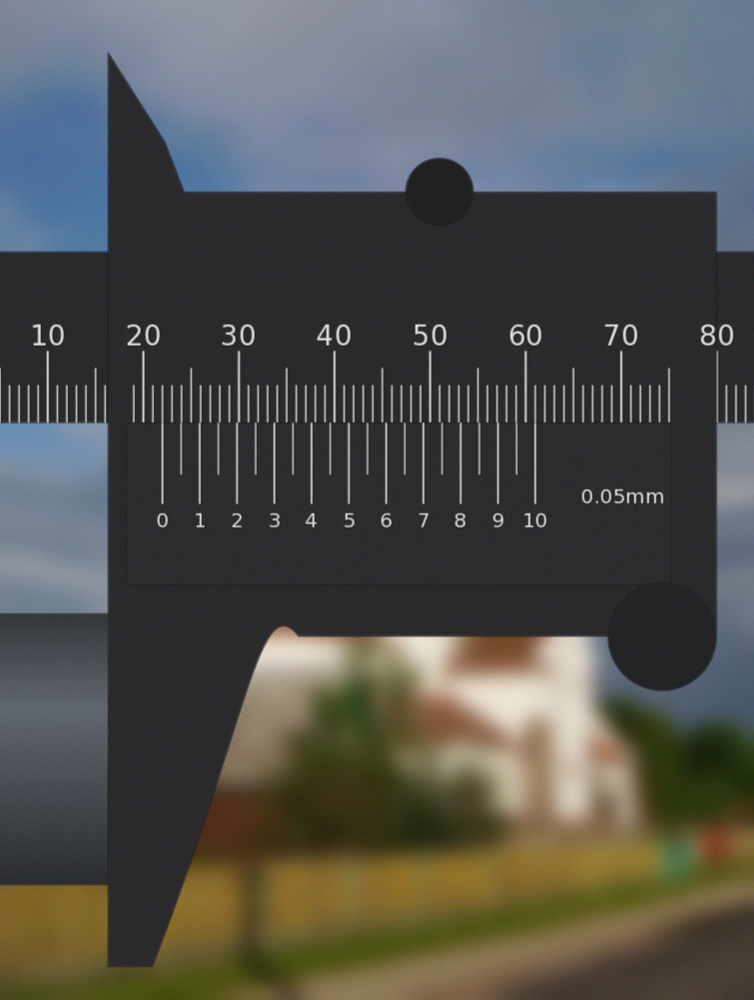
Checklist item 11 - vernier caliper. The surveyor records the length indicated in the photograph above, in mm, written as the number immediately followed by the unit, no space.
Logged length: 22.0mm
